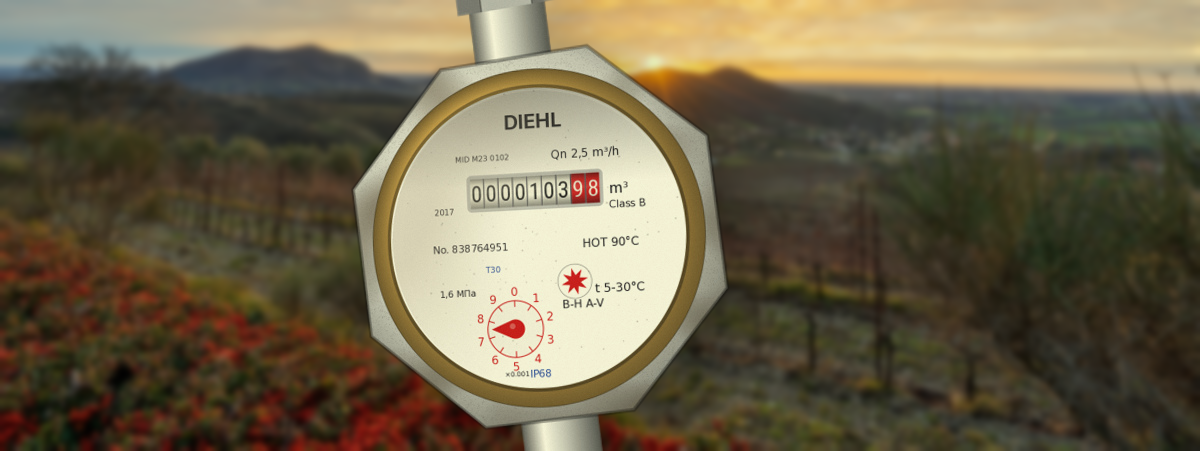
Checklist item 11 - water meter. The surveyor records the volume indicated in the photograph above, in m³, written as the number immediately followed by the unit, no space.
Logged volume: 103.987m³
